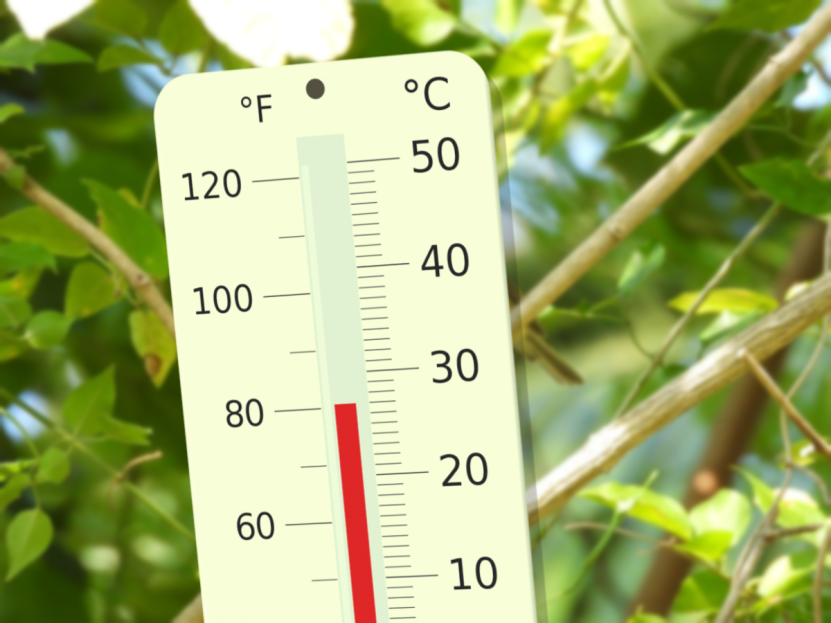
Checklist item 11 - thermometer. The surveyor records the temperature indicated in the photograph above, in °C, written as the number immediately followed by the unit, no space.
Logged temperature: 27°C
